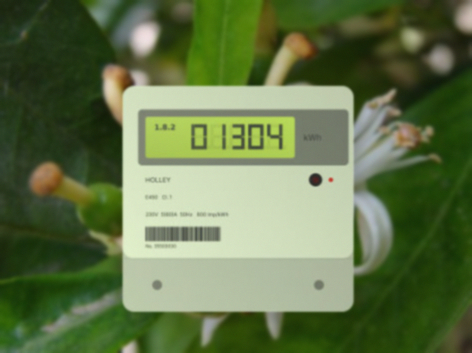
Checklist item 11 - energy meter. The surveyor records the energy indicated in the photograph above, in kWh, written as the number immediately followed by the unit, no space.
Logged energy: 1304kWh
